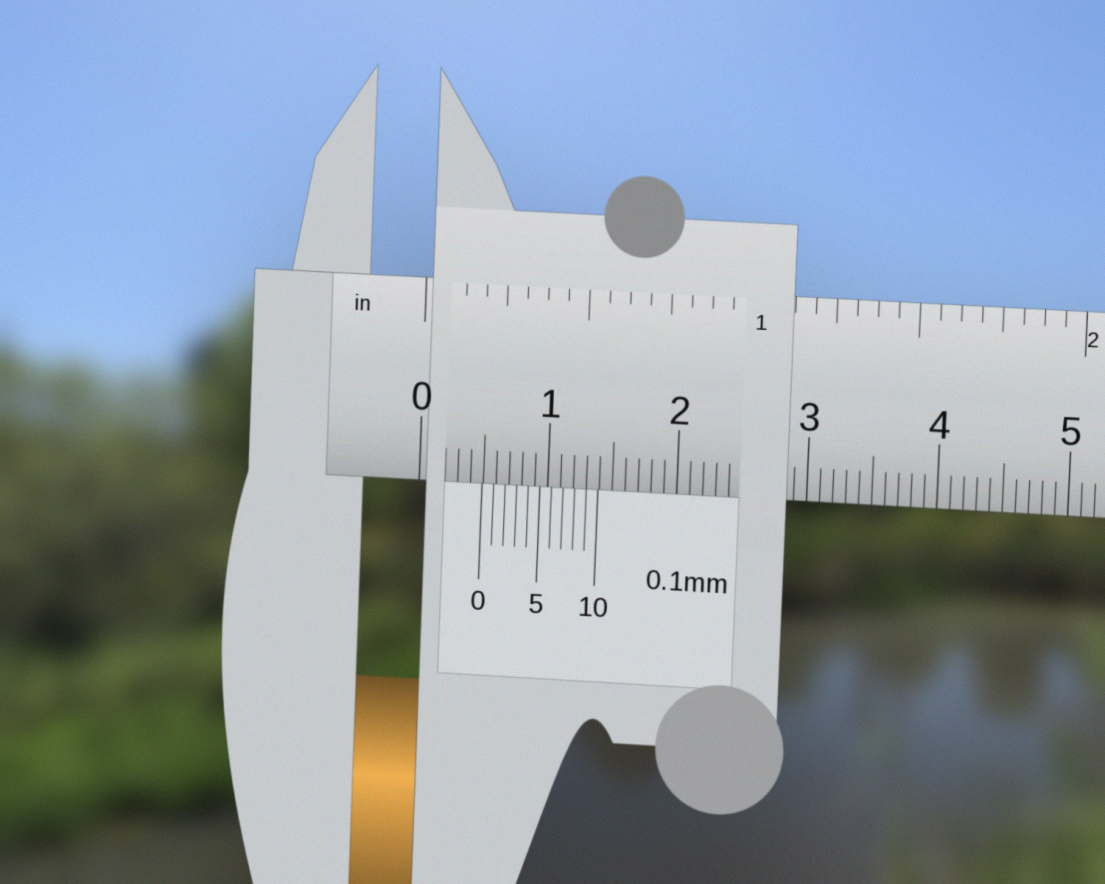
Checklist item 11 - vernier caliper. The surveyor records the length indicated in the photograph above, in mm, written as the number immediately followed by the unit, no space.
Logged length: 4.9mm
